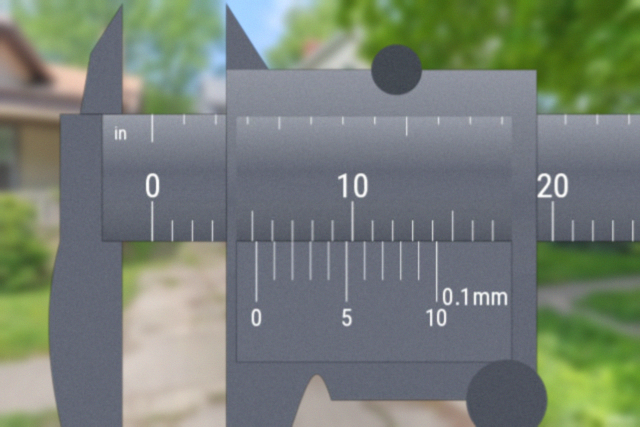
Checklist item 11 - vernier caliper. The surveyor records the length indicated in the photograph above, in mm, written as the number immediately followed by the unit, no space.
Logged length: 5.2mm
